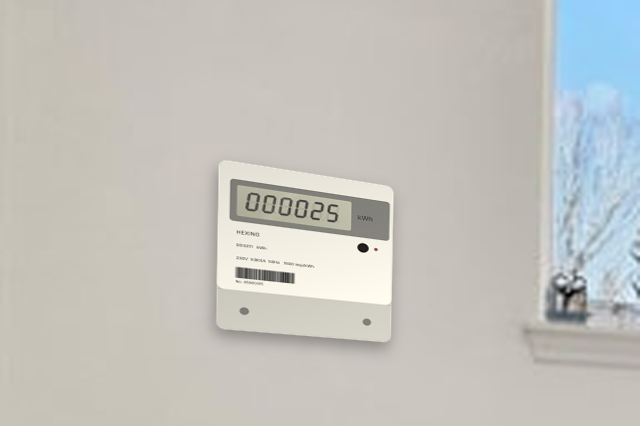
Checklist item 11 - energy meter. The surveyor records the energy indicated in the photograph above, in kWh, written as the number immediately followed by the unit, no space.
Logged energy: 25kWh
